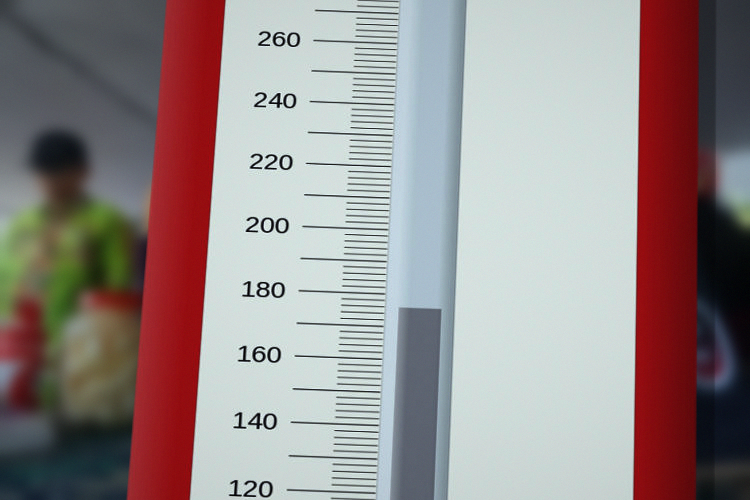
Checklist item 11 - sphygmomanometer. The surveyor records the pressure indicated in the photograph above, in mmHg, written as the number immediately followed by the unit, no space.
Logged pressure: 176mmHg
